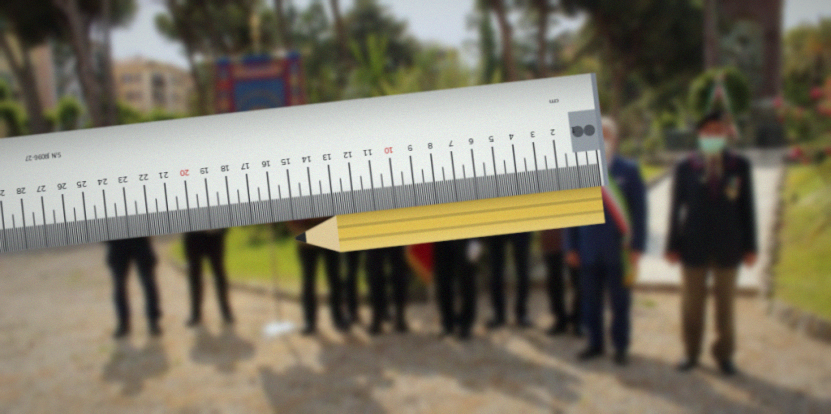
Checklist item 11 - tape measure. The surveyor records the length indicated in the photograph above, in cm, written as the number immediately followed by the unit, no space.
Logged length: 15cm
